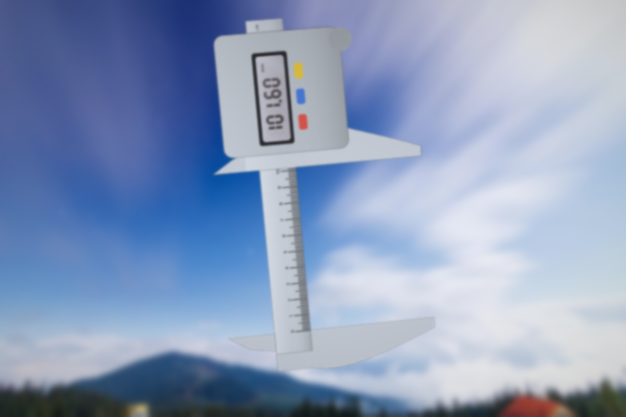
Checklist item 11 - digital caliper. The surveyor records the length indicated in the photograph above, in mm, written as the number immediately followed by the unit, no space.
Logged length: 101.60mm
